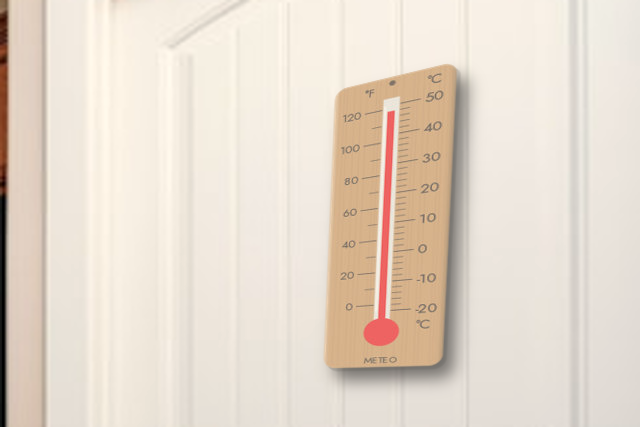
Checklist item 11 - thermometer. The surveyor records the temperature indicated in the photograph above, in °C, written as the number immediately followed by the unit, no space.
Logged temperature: 48°C
